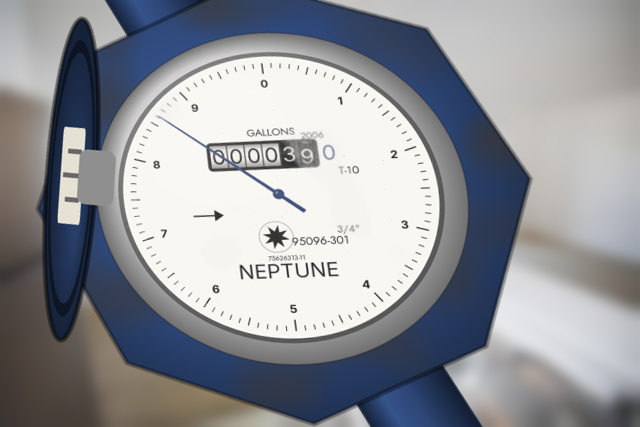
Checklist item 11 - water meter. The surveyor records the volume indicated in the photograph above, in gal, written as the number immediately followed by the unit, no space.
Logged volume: 388.6gal
